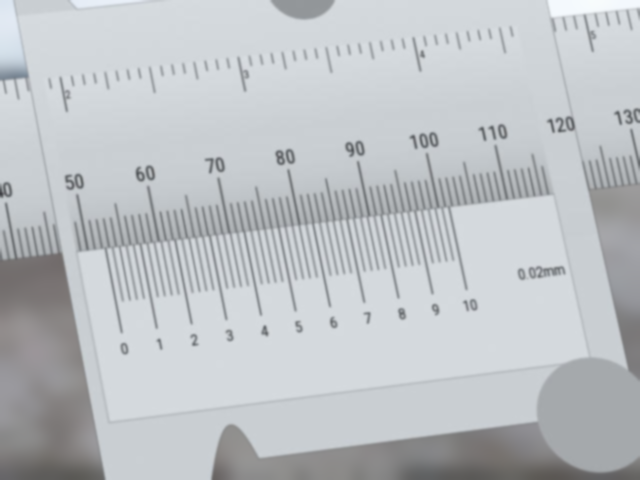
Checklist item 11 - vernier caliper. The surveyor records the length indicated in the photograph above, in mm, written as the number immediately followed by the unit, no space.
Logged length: 52.5mm
